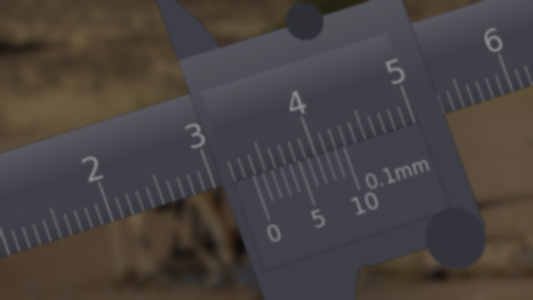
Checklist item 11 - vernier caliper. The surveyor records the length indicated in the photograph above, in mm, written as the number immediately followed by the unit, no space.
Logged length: 33.8mm
